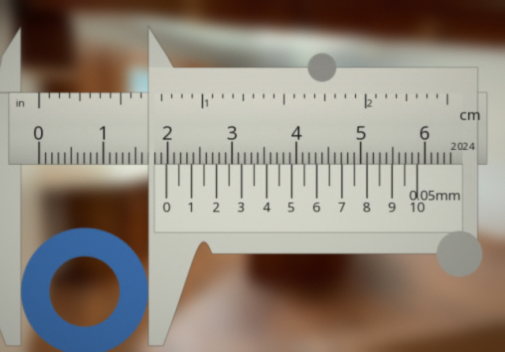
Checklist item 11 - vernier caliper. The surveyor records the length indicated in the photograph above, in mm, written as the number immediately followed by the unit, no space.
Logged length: 19.8mm
